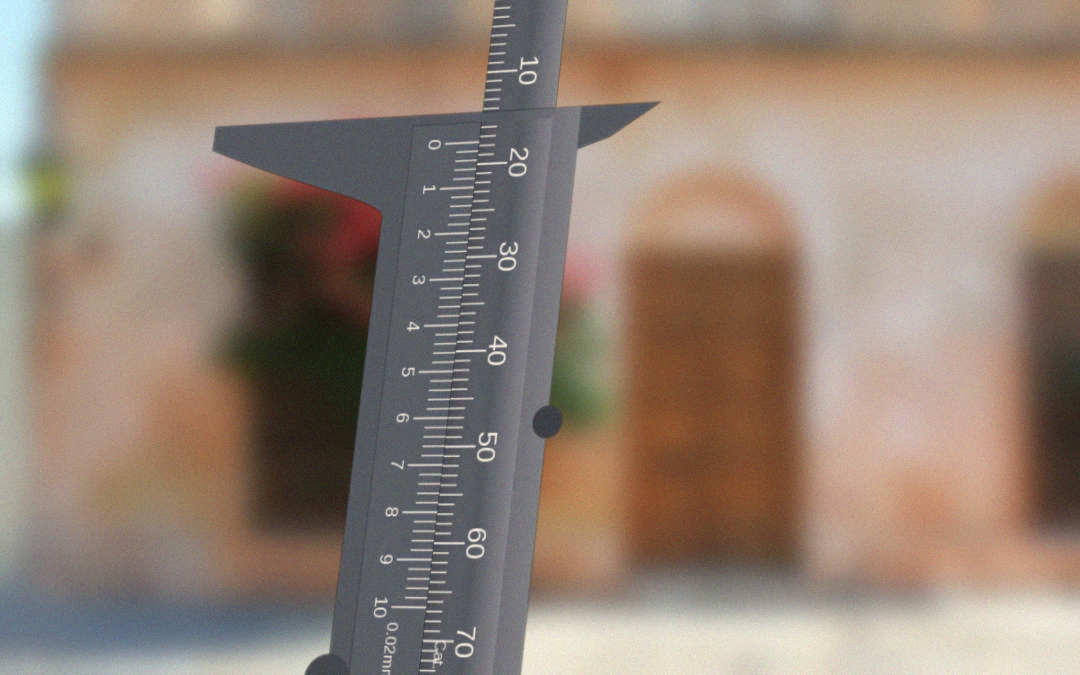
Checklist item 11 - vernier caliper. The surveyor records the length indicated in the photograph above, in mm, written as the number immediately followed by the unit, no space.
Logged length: 17.6mm
